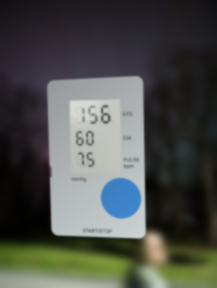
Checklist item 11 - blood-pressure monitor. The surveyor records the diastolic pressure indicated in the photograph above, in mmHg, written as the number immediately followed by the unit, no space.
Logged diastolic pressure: 60mmHg
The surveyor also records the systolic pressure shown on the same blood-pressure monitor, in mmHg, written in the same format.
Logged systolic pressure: 156mmHg
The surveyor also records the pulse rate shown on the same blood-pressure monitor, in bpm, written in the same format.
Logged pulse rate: 75bpm
